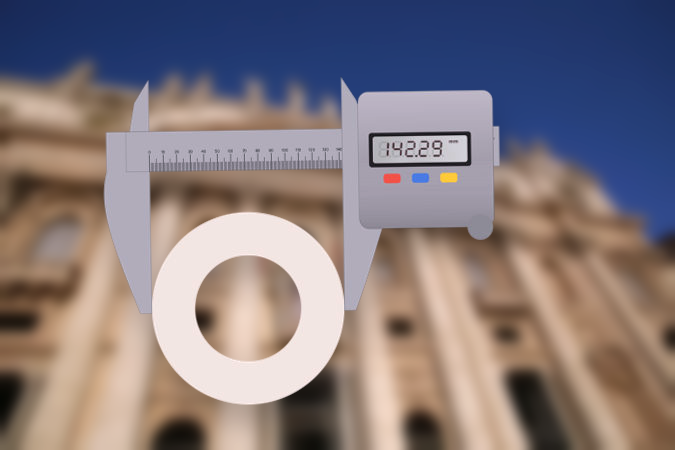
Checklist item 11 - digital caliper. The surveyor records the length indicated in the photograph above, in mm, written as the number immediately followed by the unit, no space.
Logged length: 142.29mm
